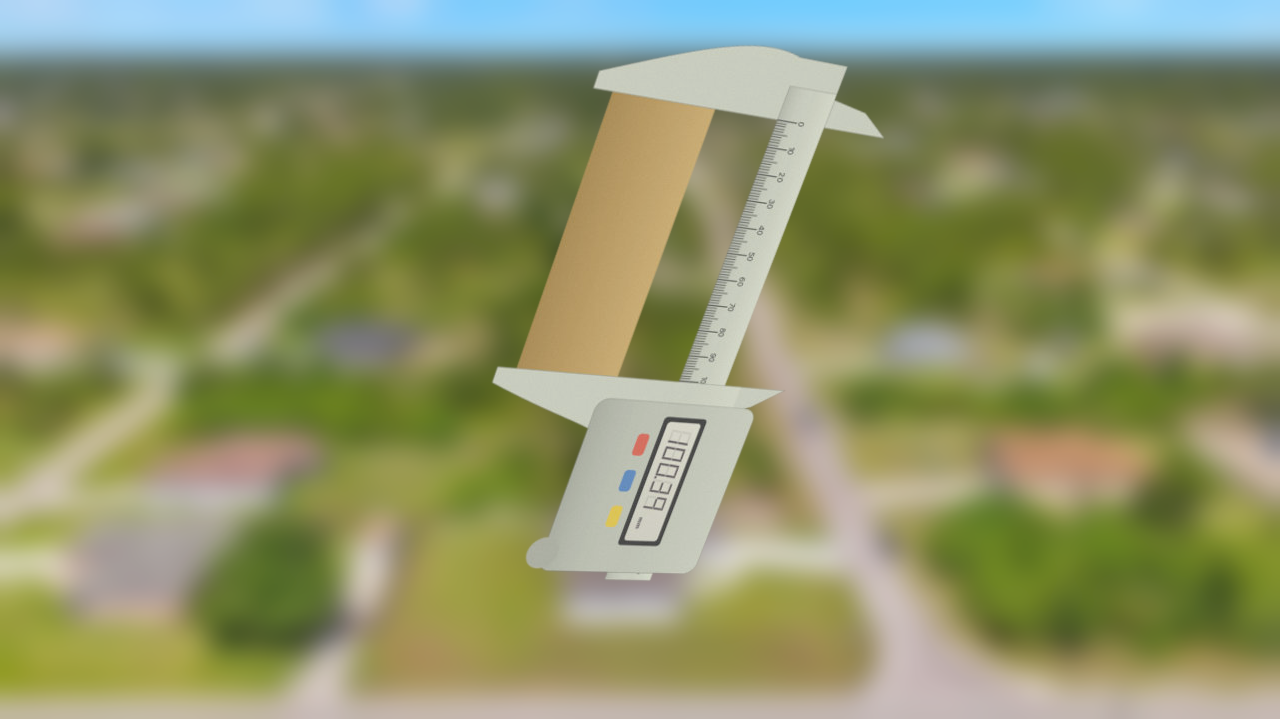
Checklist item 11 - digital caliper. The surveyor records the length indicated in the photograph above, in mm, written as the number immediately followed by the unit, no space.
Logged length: 100.39mm
